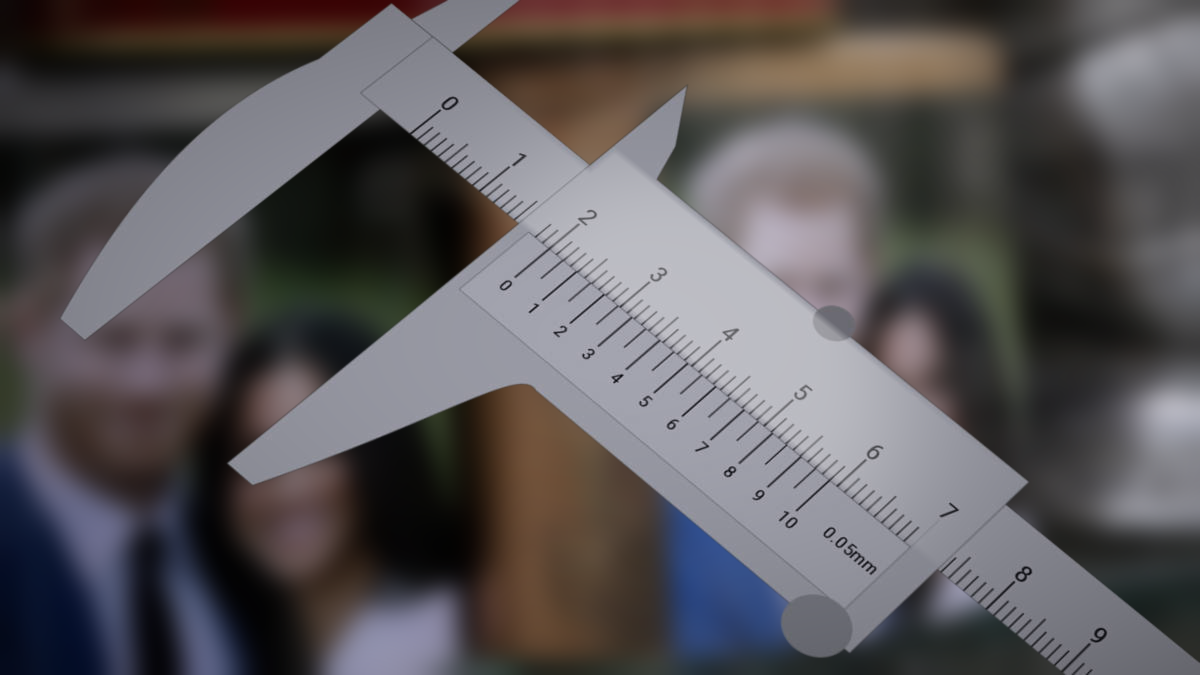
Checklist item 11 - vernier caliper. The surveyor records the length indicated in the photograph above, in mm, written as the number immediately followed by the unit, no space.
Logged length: 20.0mm
